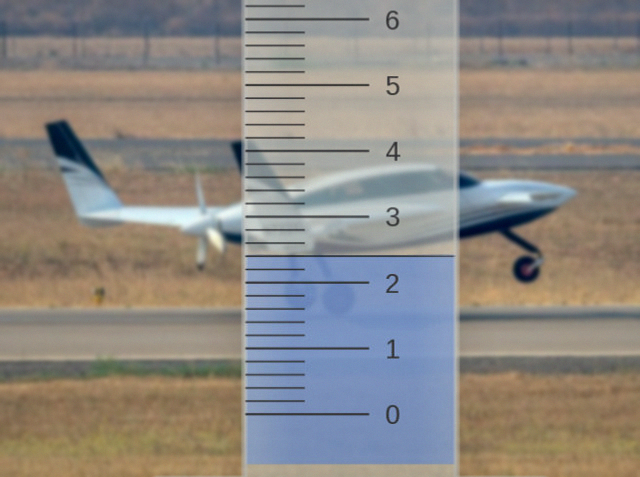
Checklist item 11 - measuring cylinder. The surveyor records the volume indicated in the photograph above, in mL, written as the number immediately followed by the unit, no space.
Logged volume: 2.4mL
